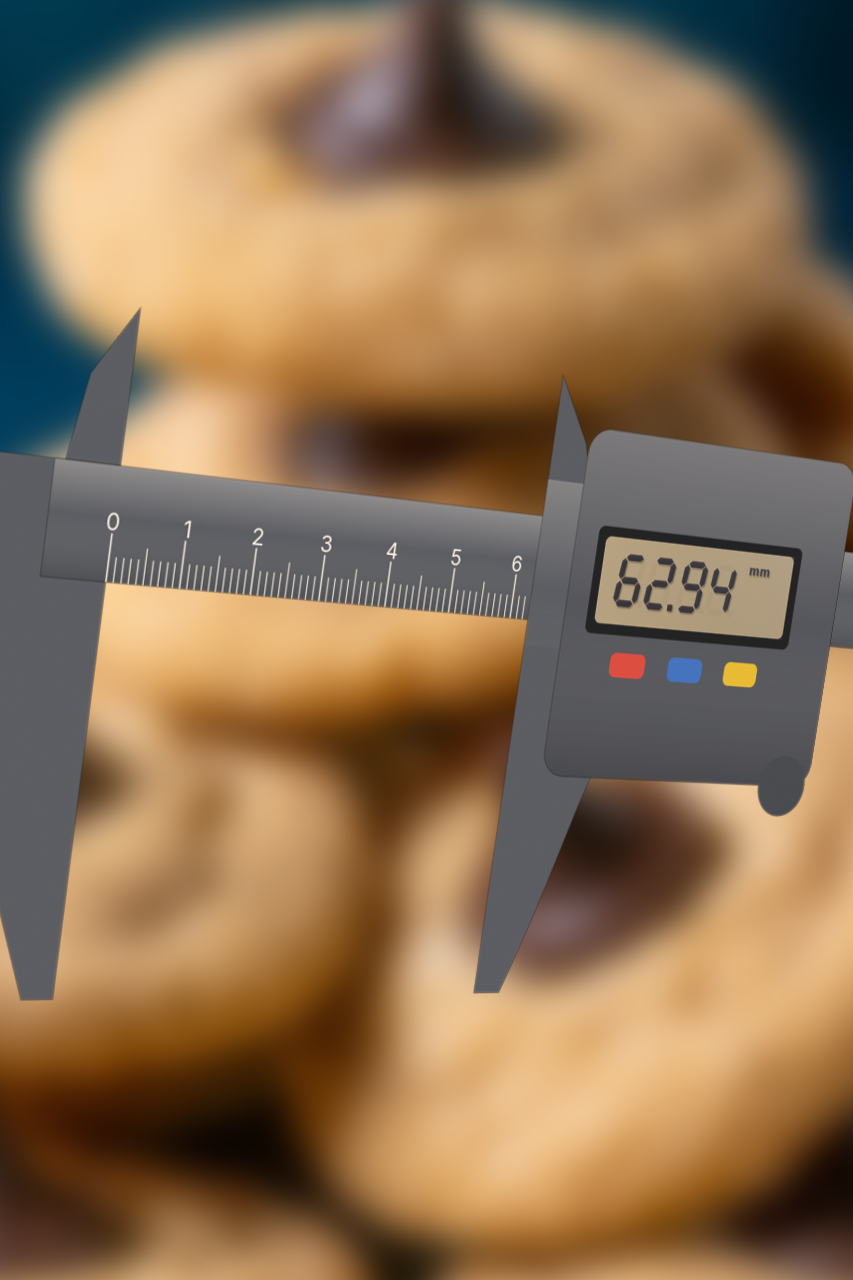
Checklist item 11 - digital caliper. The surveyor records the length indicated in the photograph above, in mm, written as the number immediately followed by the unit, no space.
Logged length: 62.94mm
